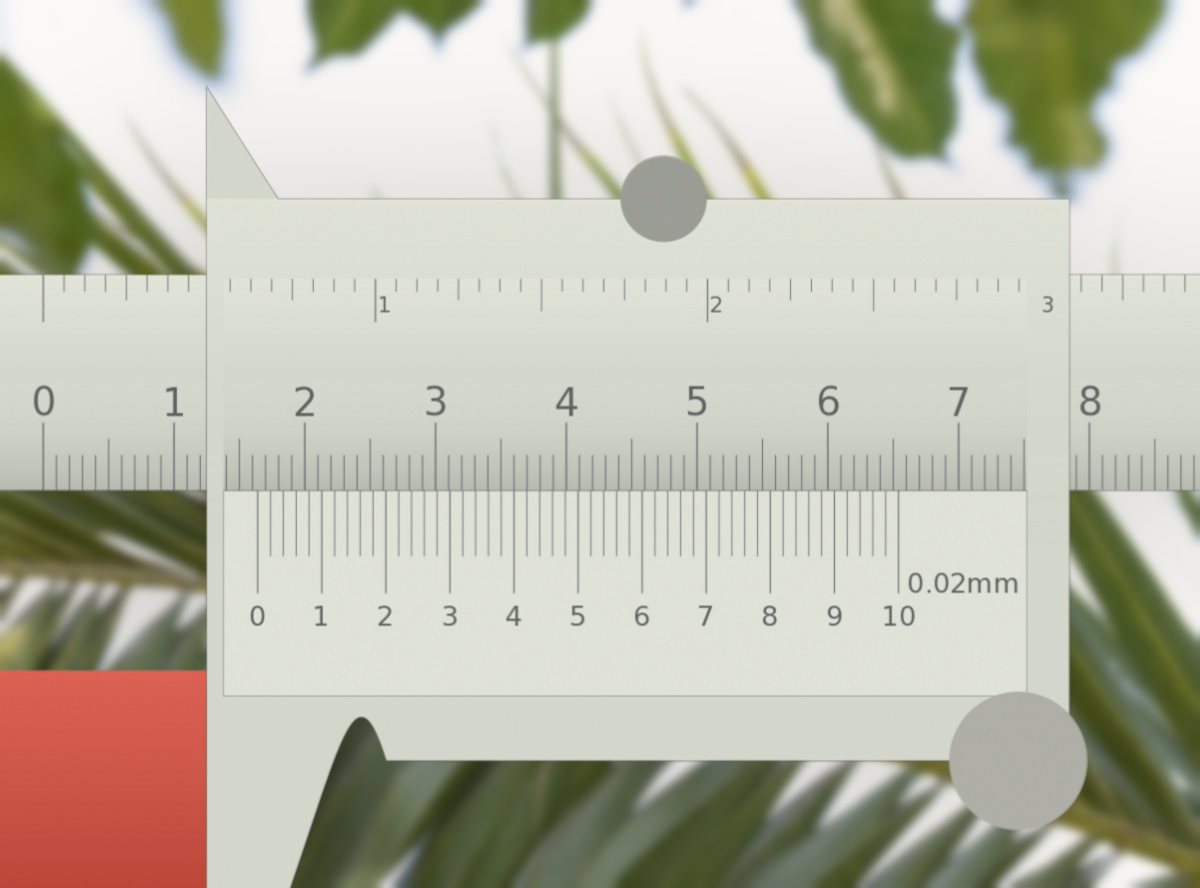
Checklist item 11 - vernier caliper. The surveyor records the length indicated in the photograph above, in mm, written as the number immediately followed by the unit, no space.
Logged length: 16.4mm
